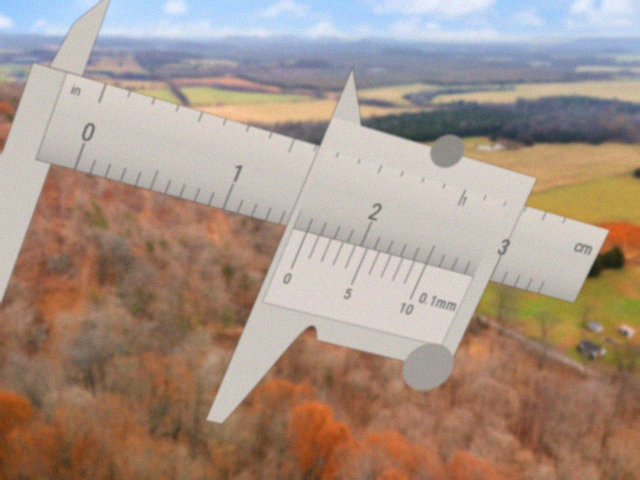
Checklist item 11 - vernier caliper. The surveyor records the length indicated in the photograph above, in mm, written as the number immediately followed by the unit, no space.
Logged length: 16.0mm
